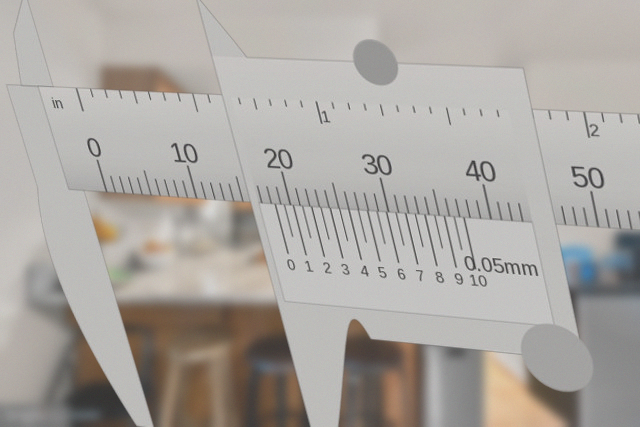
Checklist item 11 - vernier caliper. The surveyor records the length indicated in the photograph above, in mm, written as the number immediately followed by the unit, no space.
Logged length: 18.4mm
